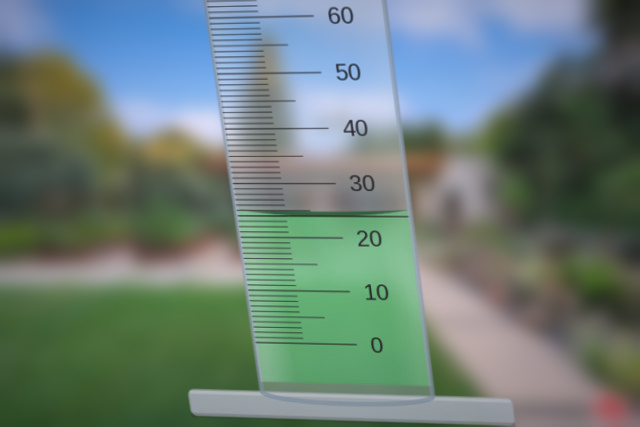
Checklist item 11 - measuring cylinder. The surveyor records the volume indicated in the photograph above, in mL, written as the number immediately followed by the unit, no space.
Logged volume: 24mL
